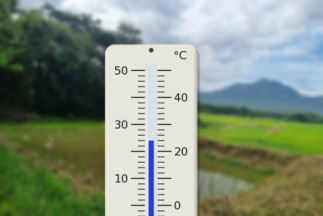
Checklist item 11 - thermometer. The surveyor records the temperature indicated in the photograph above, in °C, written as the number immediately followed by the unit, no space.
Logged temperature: 24°C
